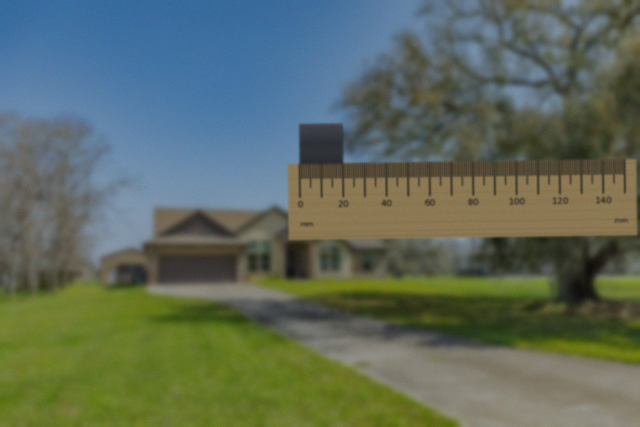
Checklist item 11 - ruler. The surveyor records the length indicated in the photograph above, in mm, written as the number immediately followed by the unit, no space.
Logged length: 20mm
